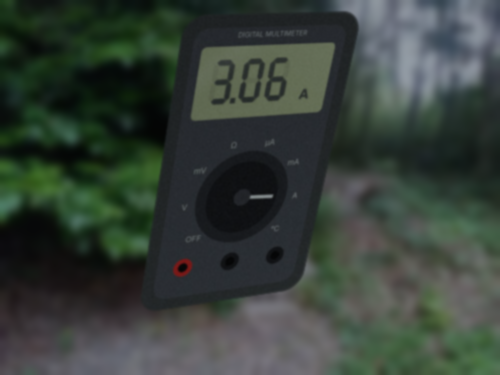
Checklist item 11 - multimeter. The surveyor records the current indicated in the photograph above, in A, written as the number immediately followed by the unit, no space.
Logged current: 3.06A
